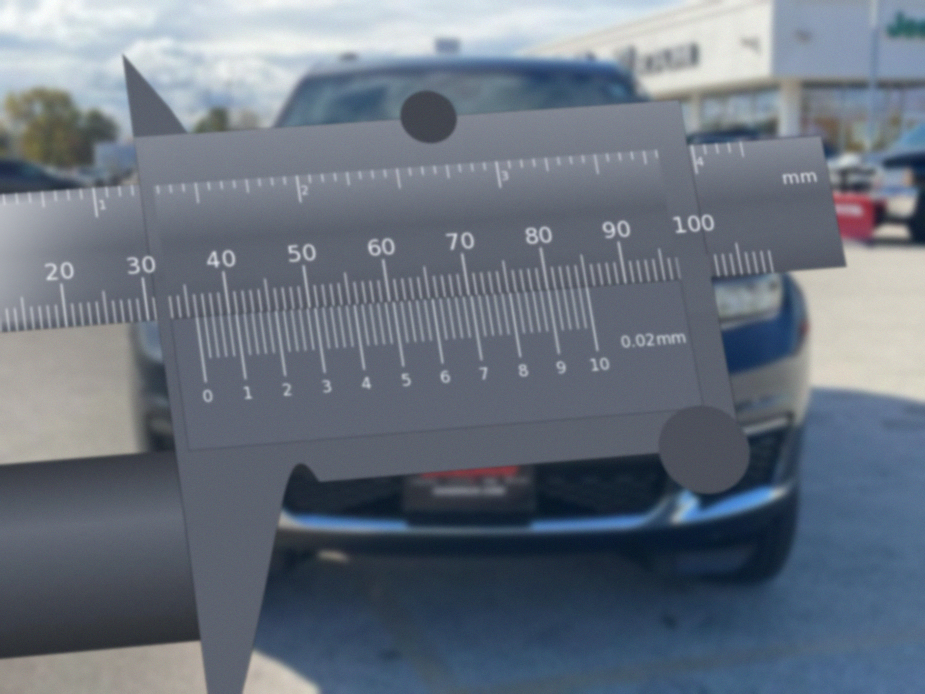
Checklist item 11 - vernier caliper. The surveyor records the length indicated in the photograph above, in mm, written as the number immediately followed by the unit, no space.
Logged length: 36.0mm
